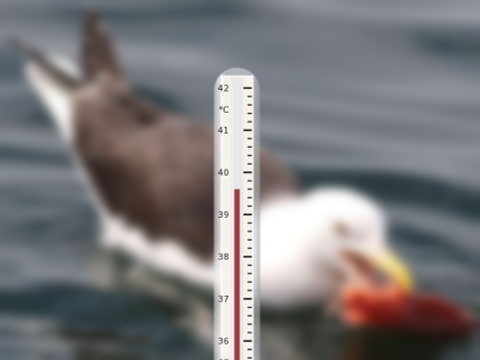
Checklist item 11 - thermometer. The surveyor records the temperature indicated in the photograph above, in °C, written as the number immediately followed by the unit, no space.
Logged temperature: 39.6°C
